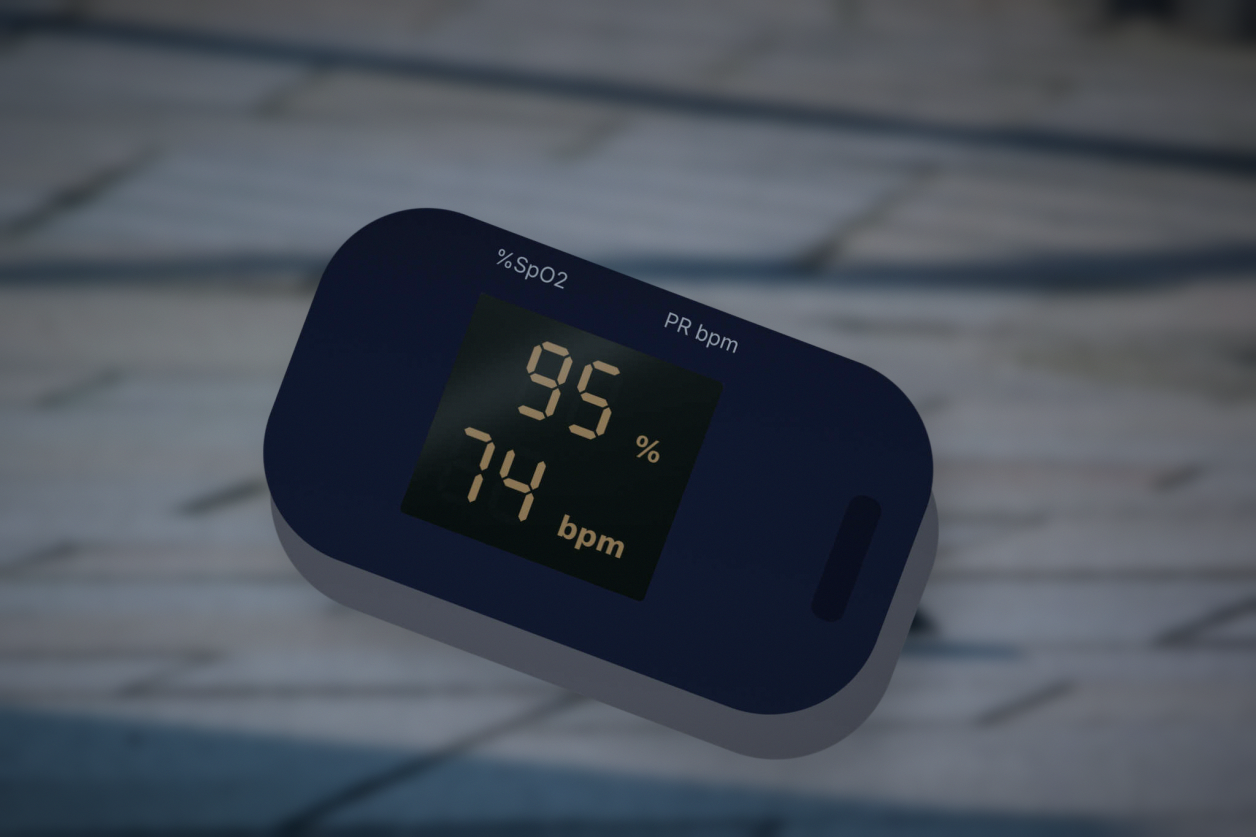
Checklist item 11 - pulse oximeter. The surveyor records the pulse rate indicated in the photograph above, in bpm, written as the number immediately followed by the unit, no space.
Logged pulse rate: 74bpm
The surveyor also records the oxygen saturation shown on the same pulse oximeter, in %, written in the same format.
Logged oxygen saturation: 95%
